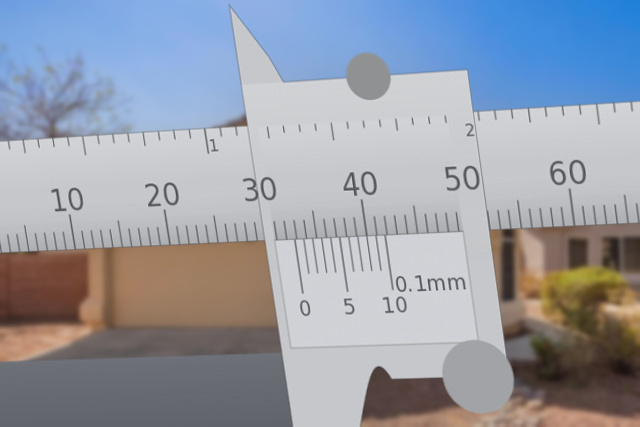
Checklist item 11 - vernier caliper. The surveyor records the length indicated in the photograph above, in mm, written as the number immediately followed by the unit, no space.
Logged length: 32.8mm
